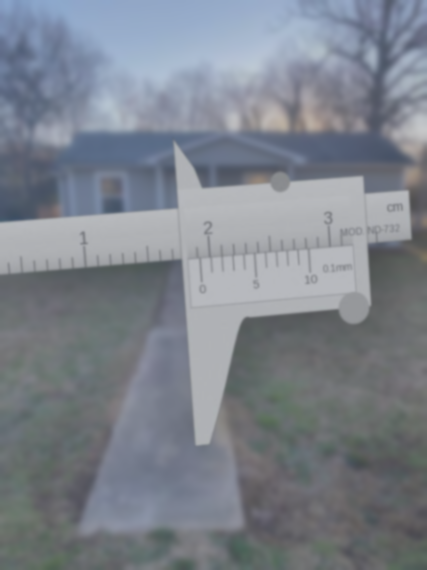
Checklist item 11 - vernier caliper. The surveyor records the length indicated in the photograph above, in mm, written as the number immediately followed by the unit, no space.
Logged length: 19.2mm
